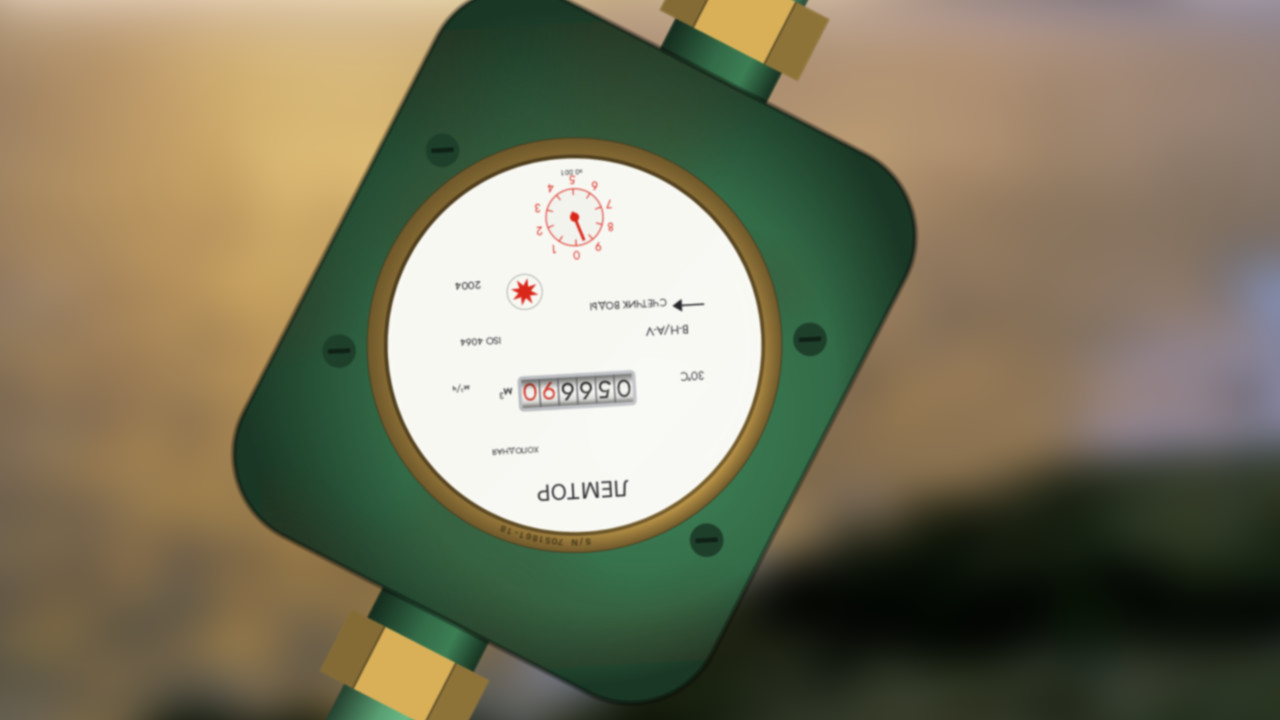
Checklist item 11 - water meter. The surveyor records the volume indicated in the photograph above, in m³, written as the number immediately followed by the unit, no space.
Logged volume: 566.899m³
